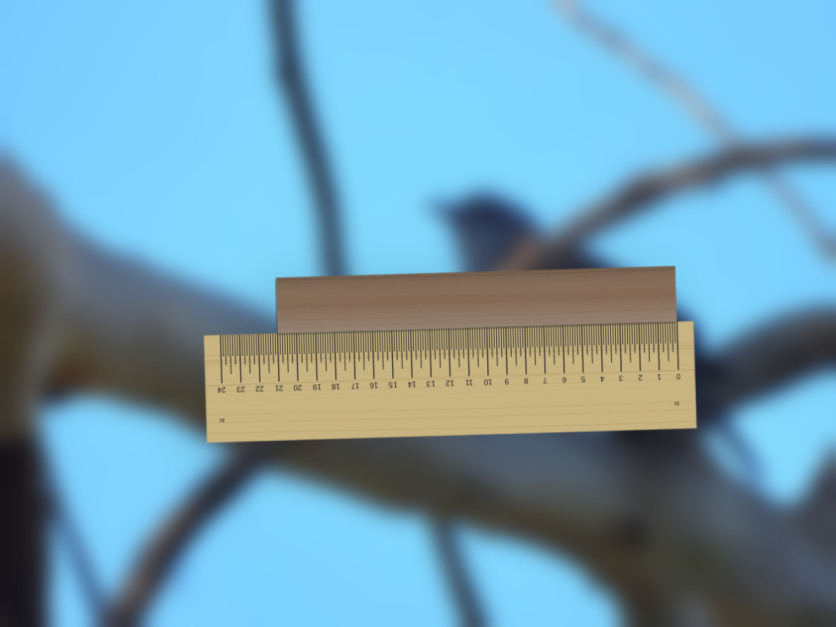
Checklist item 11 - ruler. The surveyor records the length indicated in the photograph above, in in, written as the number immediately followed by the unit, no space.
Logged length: 21in
